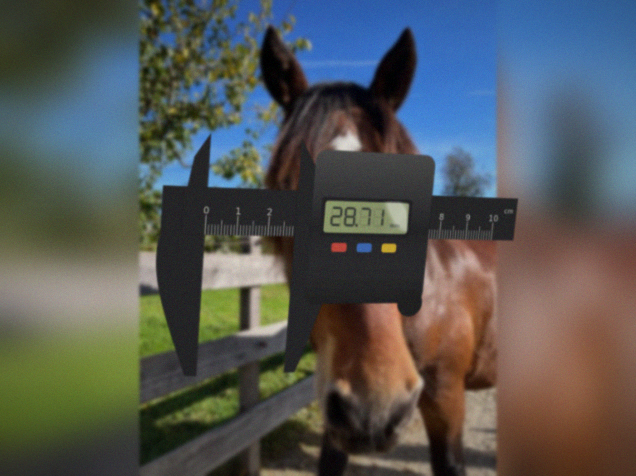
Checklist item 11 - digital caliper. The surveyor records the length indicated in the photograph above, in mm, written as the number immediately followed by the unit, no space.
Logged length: 28.71mm
